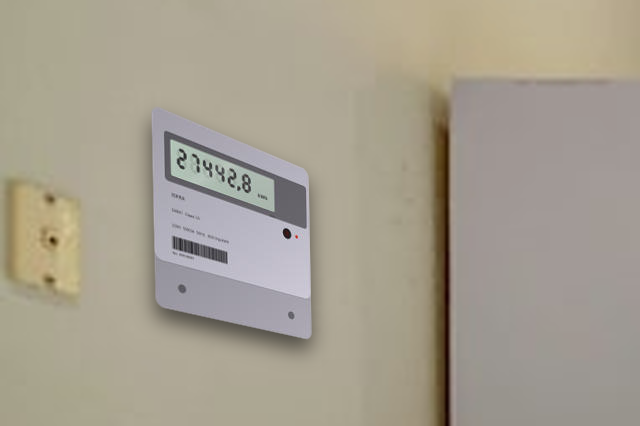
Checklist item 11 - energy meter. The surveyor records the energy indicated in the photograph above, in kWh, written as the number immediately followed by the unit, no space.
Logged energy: 27442.8kWh
